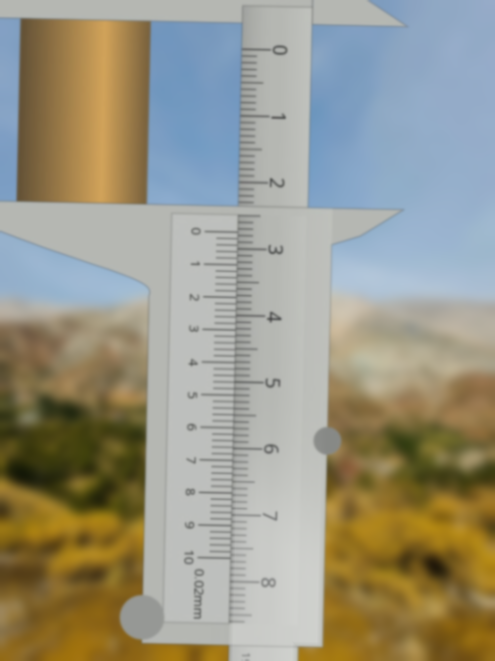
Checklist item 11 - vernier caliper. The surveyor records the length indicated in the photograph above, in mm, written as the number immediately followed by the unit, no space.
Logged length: 27.5mm
